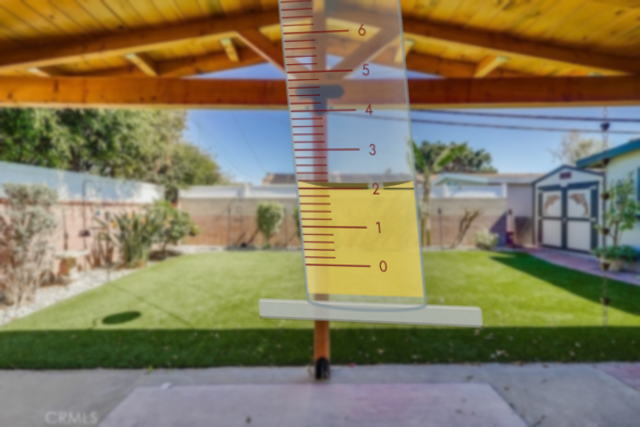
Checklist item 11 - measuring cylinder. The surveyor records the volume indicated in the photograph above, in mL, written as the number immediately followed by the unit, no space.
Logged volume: 2mL
